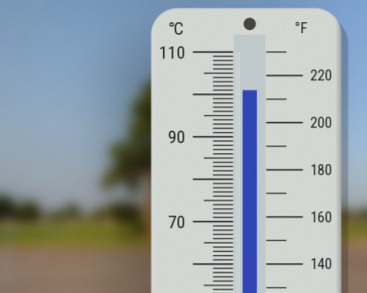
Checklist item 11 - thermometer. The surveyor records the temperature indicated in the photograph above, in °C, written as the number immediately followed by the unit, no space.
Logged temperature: 101°C
